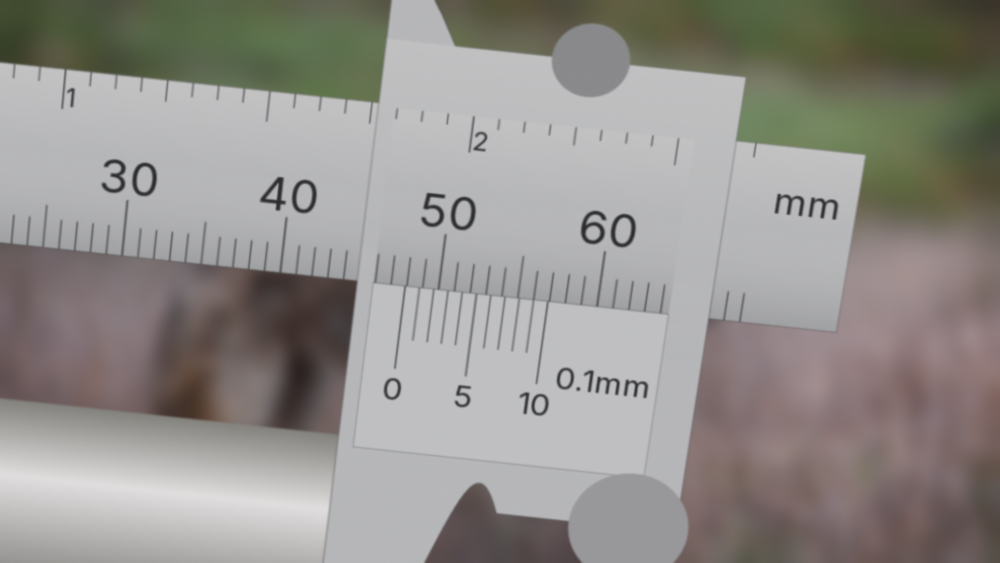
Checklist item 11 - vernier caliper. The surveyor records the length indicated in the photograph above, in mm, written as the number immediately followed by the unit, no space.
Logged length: 47.9mm
